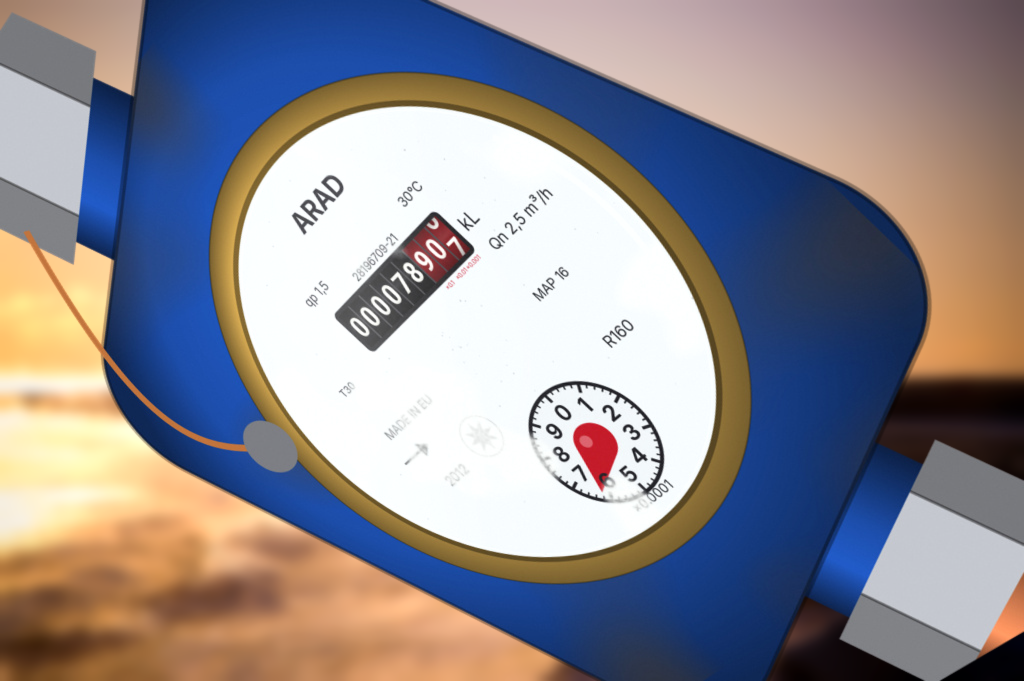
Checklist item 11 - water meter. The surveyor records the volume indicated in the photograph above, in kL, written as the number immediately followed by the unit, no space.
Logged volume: 78.9066kL
